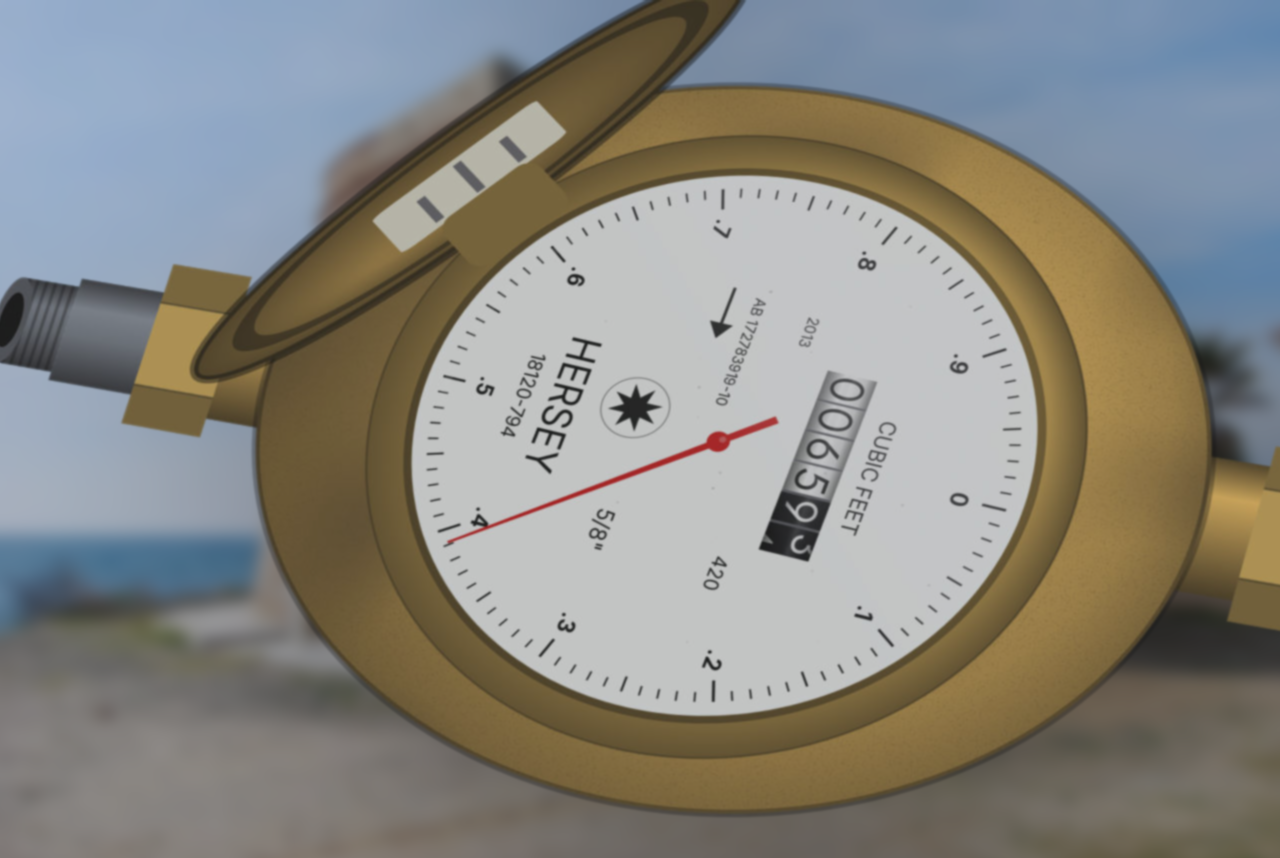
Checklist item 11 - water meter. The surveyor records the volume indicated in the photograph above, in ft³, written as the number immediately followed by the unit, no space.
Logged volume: 6593.39ft³
